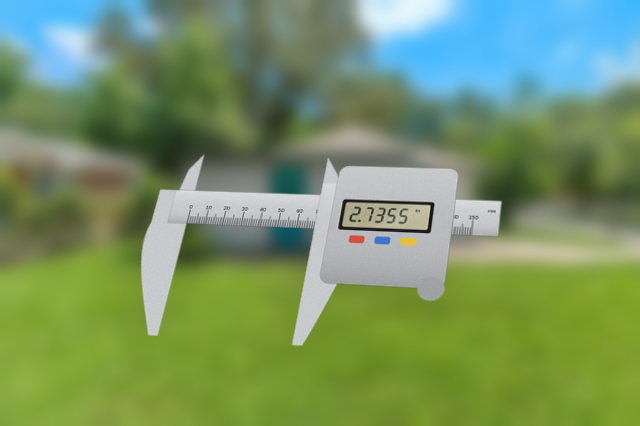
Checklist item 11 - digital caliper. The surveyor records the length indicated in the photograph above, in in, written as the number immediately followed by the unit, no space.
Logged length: 2.7355in
